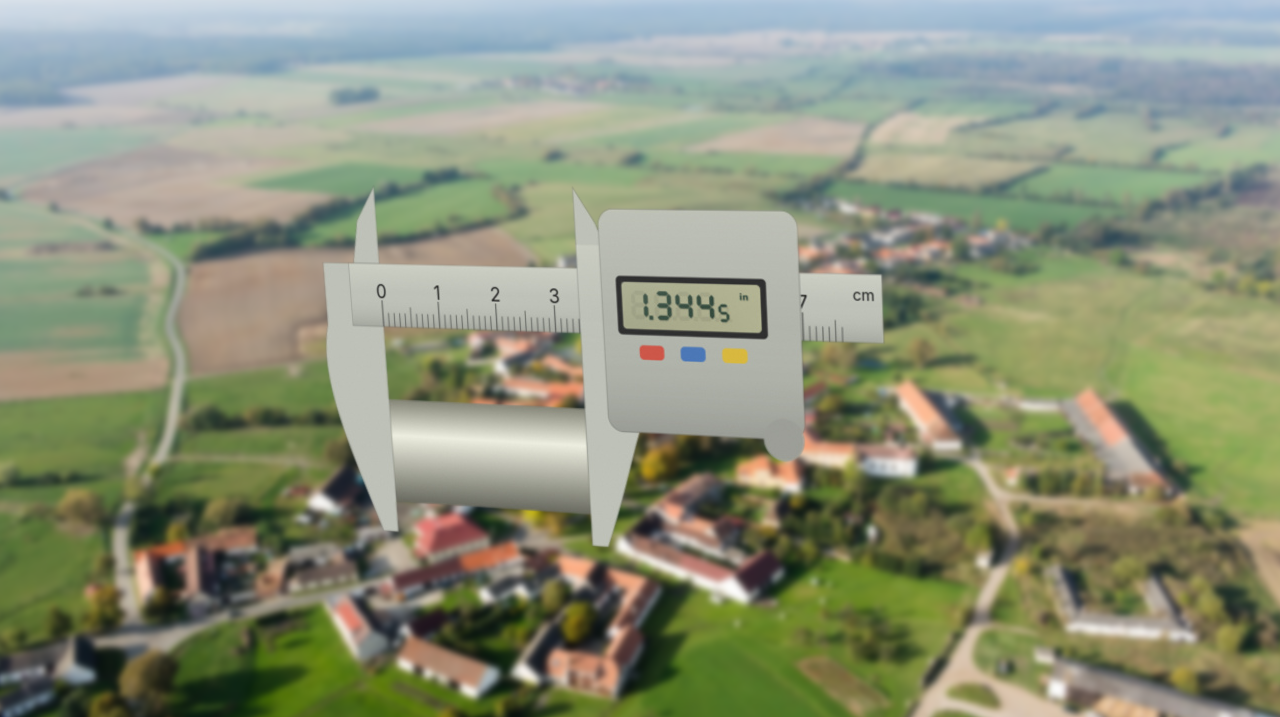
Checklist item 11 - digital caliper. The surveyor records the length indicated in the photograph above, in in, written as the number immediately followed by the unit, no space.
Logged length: 1.3445in
